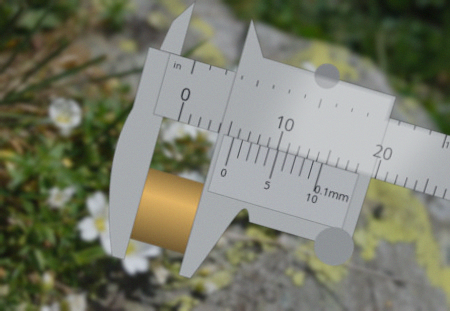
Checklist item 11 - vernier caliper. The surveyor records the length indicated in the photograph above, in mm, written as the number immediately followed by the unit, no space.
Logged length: 5.6mm
